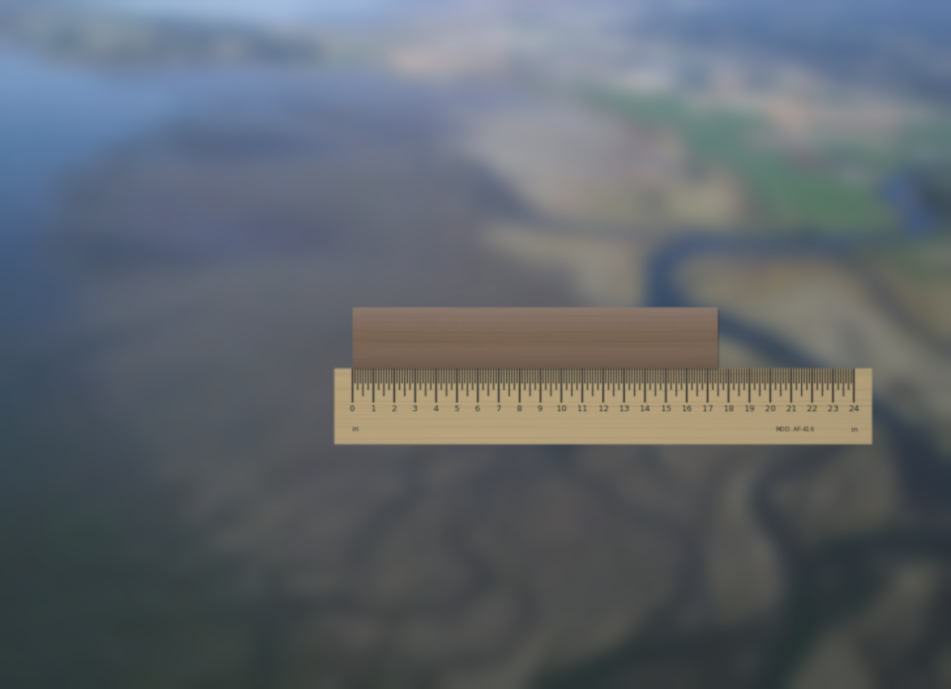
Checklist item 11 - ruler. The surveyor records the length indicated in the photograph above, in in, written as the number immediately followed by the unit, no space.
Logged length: 17.5in
